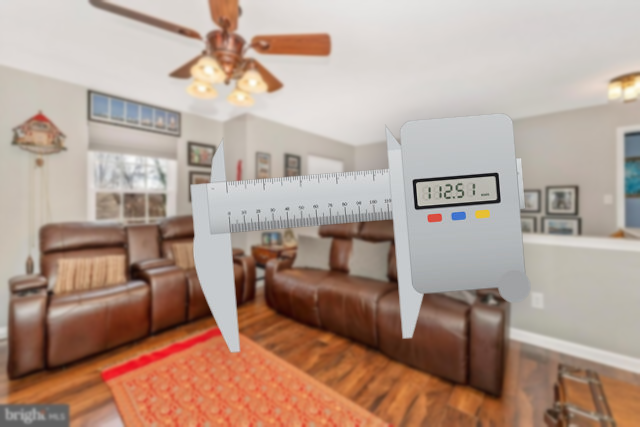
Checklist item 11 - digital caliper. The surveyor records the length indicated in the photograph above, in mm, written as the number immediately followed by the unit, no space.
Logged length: 112.51mm
